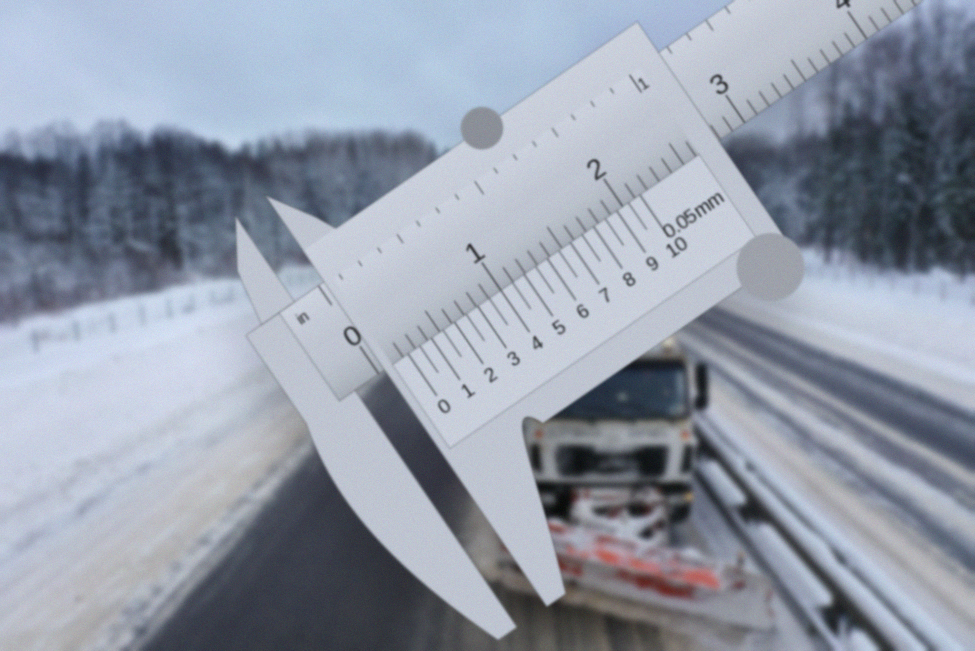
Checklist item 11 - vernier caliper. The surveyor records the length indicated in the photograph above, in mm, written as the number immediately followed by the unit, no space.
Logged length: 2.4mm
